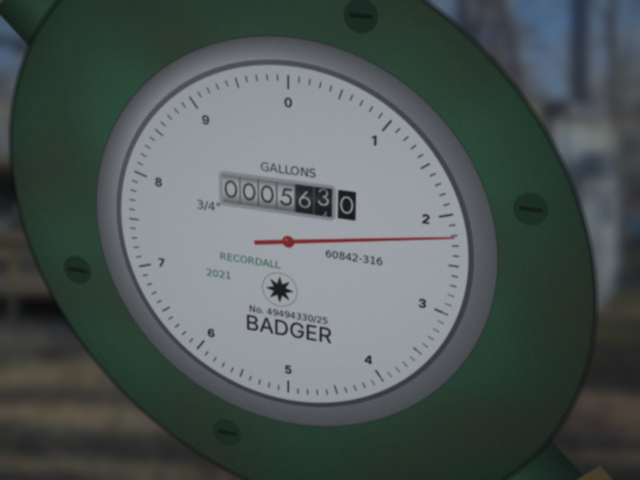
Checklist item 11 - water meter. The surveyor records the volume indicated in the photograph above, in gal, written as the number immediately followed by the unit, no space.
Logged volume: 5632.2gal
